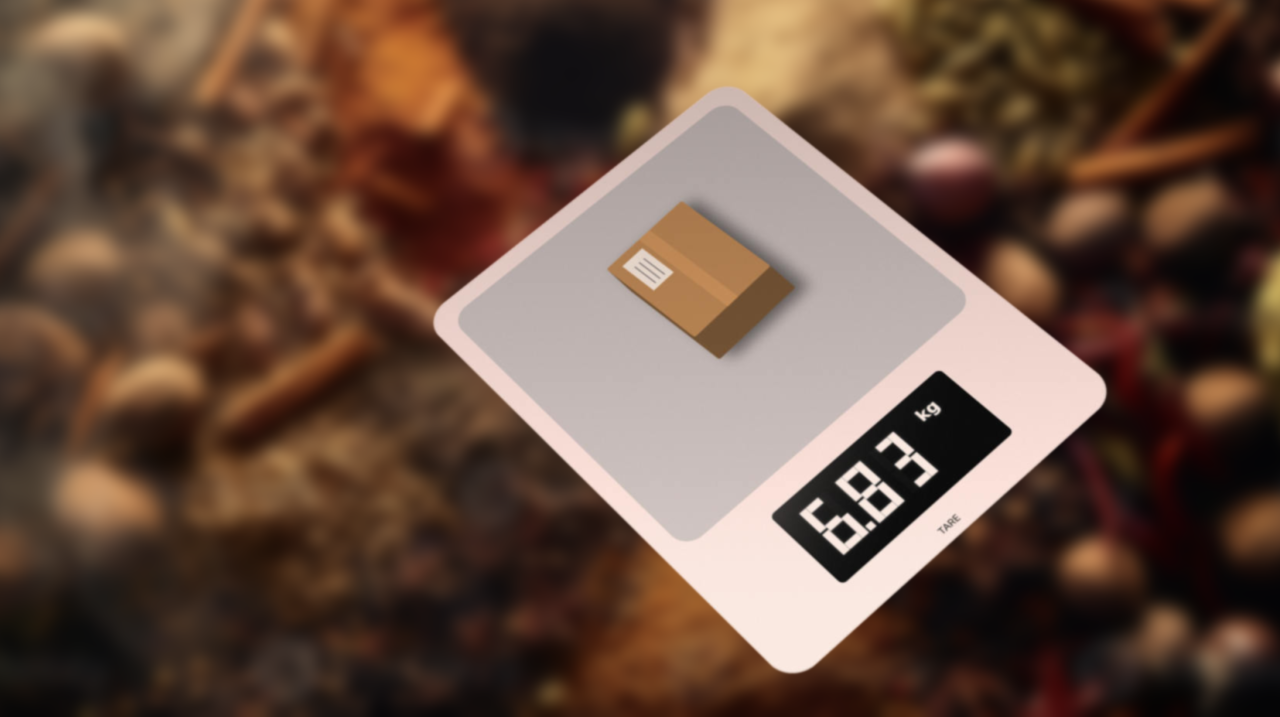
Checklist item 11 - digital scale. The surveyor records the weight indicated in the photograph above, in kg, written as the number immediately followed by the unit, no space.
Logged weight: 6.83kg
